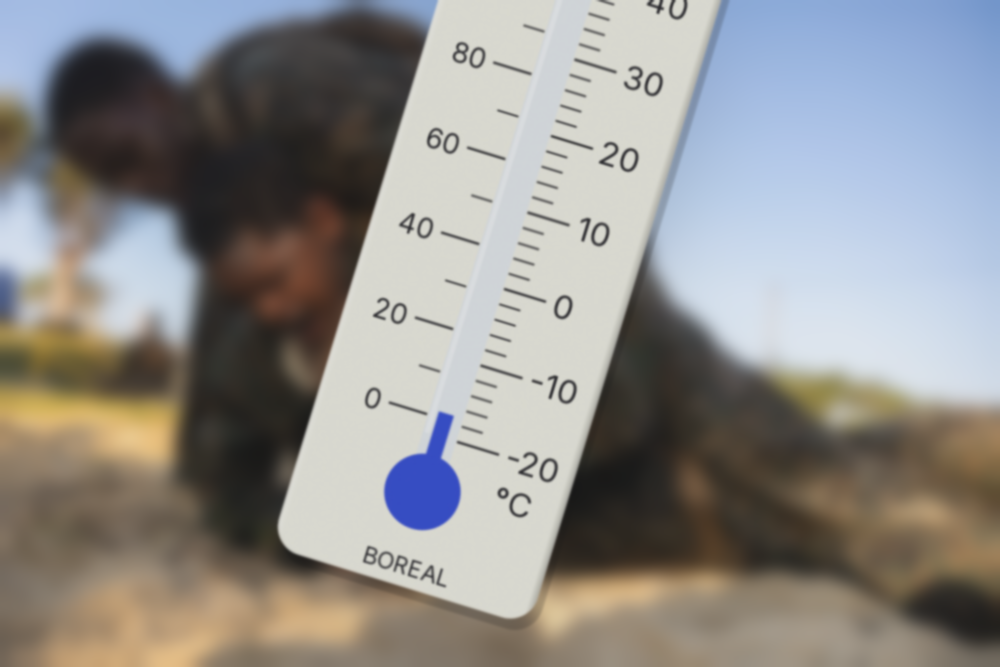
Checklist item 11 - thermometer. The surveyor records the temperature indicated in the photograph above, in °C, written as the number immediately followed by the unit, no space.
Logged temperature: -17°C
